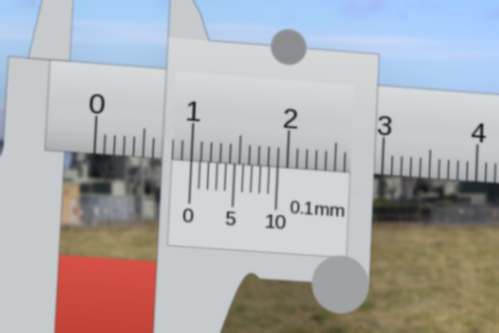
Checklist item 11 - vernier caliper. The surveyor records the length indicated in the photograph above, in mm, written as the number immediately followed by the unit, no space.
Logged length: 10.0mm
